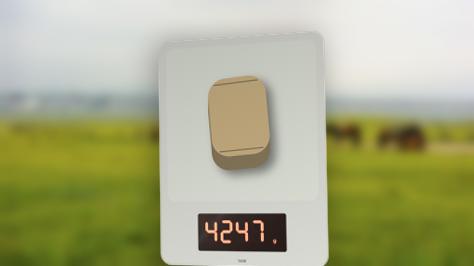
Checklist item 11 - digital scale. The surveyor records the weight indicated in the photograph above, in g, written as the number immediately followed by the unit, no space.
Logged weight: 4247g
